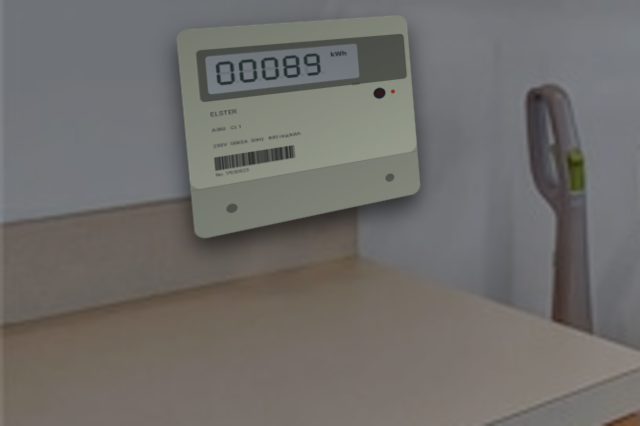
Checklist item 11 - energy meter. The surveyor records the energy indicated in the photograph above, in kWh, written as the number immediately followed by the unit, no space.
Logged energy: 89kWh
